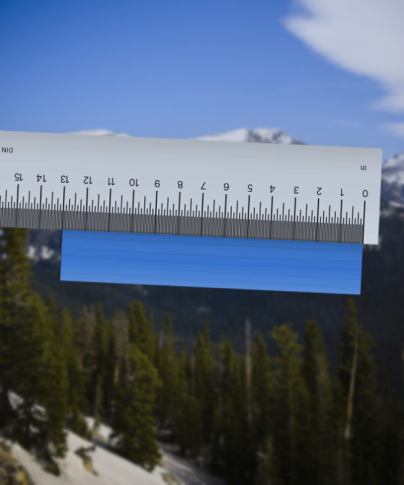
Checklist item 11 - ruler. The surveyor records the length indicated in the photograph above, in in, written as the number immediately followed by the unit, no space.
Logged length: 13in
